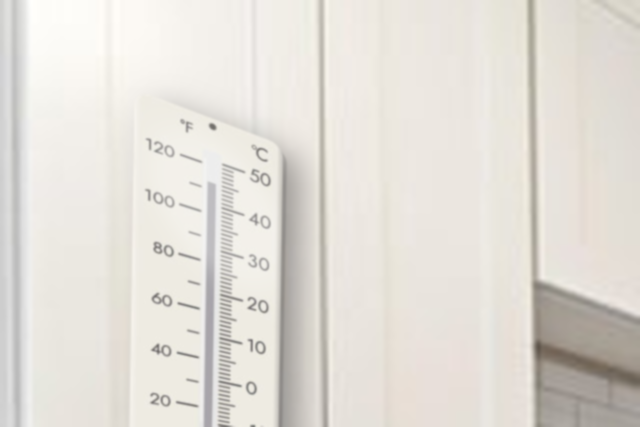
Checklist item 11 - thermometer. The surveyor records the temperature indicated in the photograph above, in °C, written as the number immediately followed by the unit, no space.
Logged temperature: 45°C
